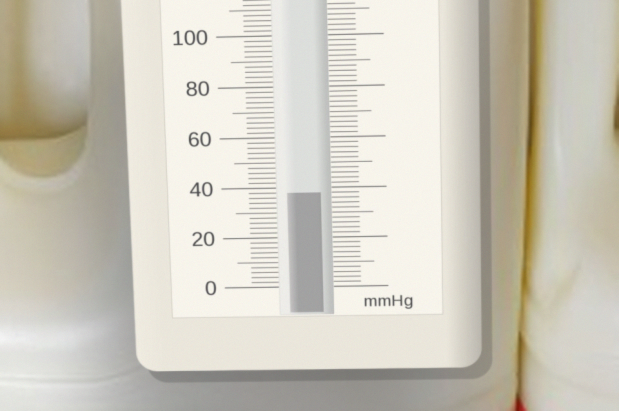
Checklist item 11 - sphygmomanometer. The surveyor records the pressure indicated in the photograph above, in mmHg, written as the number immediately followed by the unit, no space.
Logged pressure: 38mmHg
